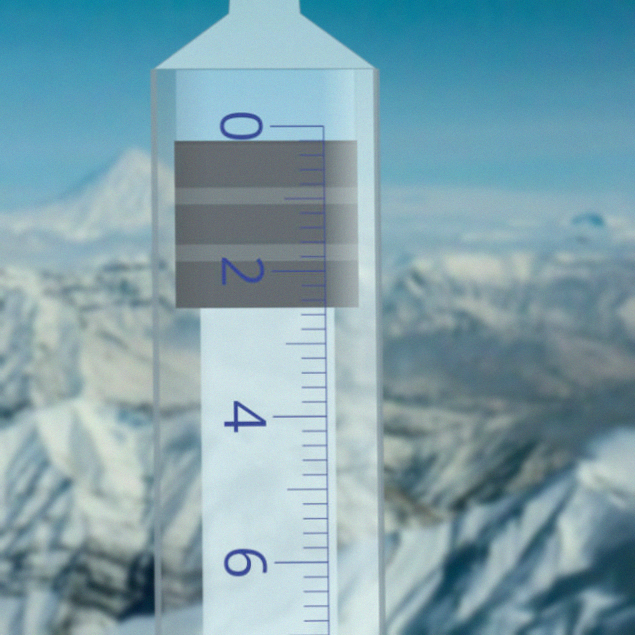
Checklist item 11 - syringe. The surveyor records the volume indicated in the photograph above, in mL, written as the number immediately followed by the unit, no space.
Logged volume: 0.2mL
